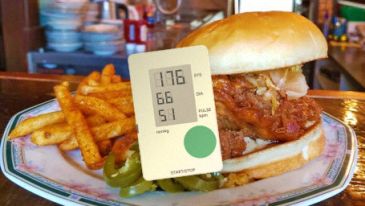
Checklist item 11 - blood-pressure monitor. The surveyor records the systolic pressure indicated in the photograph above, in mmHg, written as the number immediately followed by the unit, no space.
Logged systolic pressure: 176mmHg
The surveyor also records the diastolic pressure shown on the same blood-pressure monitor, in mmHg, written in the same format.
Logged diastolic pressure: 66mmHg
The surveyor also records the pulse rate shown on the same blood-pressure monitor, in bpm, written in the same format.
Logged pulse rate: 51bpm
